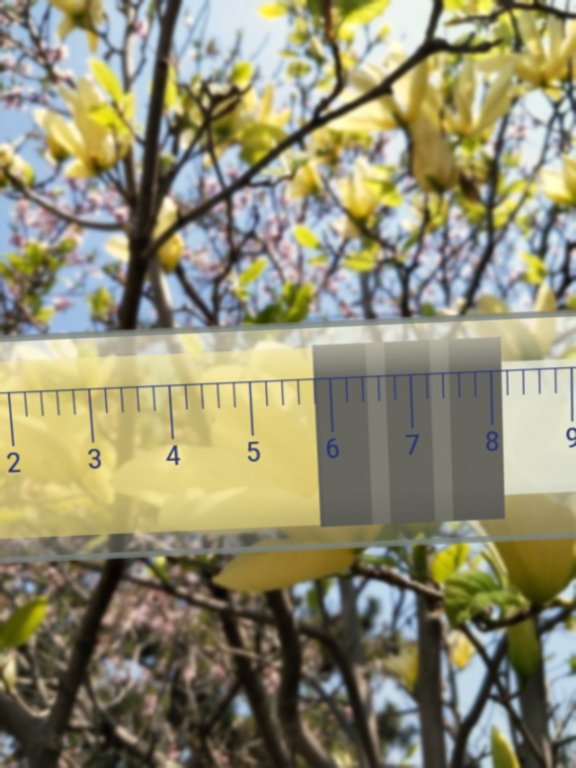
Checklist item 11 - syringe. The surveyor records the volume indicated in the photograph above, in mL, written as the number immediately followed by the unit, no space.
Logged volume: 5.8mL
